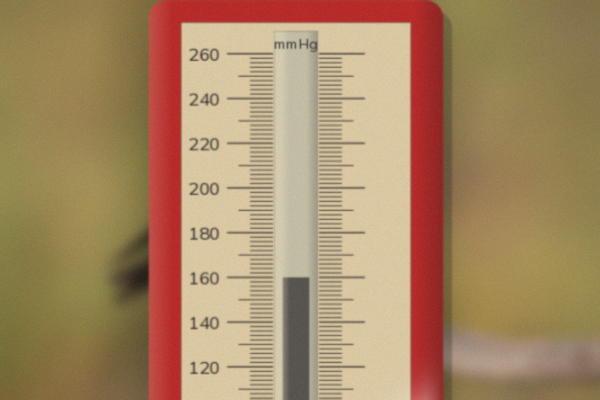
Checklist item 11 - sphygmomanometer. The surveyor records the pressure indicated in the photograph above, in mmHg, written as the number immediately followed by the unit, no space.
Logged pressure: 160mmHg
